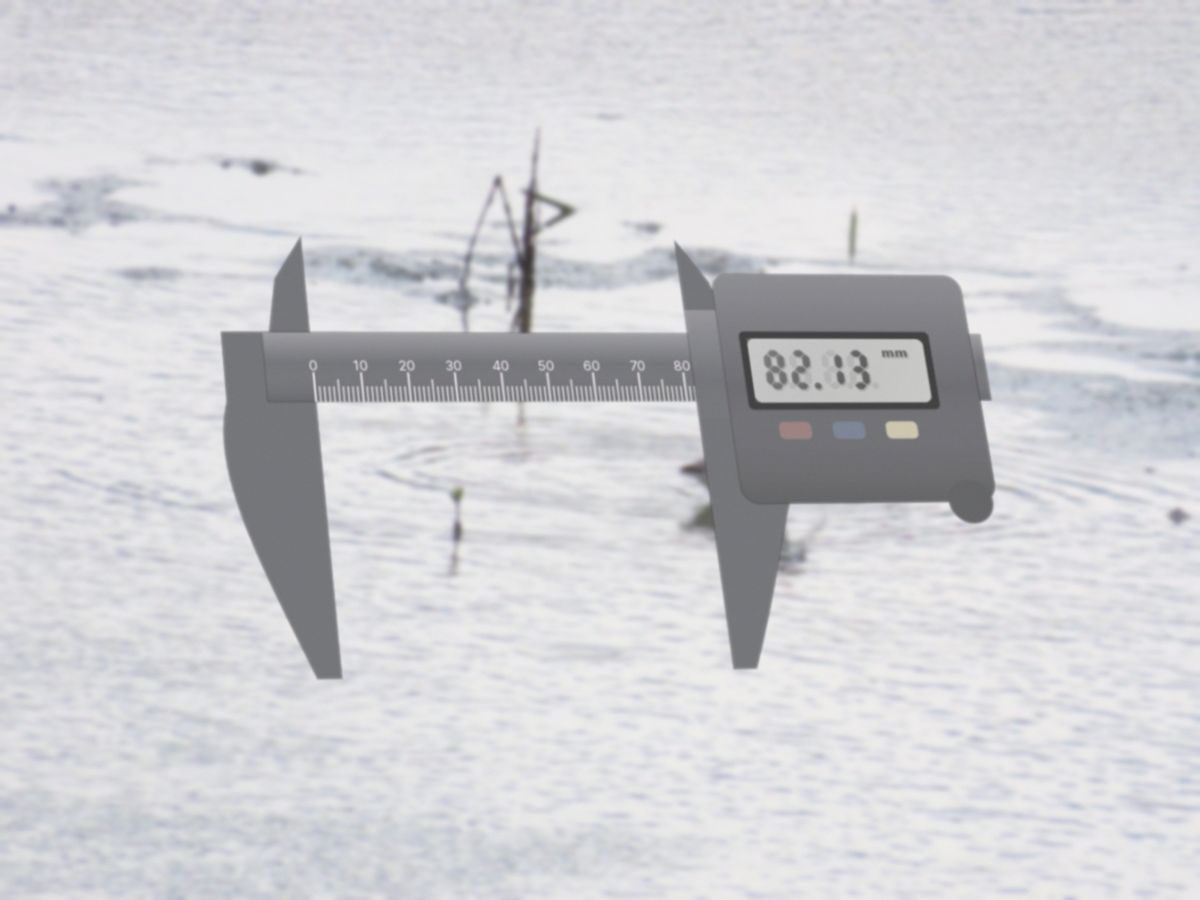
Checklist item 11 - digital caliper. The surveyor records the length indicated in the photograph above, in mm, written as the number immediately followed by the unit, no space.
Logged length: 82.13mm
